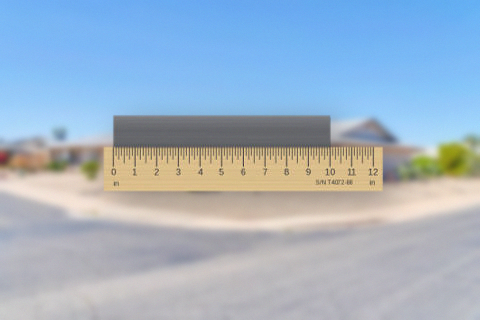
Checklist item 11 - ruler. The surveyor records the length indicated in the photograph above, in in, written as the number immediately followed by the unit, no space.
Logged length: 10in
